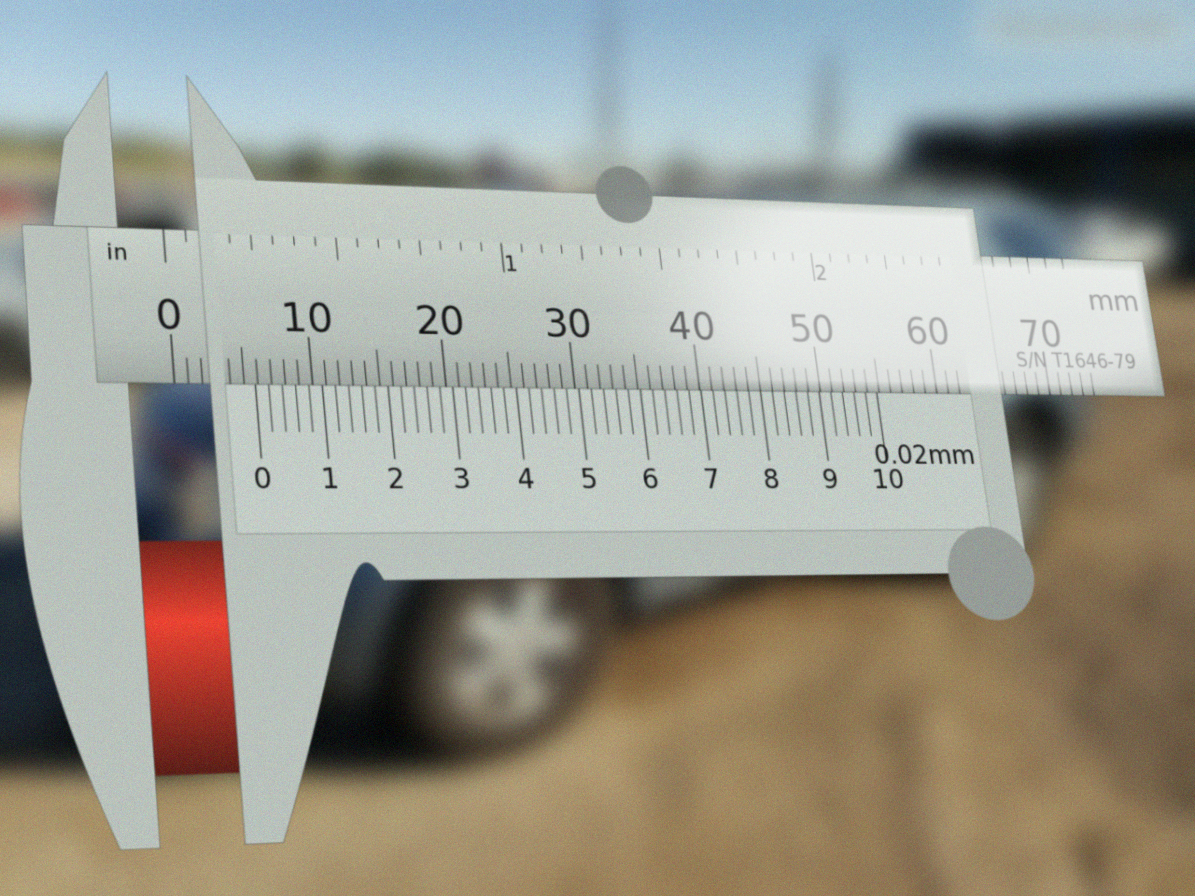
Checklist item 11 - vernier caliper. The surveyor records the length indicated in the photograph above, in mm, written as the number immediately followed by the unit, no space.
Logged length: 5.8mm
